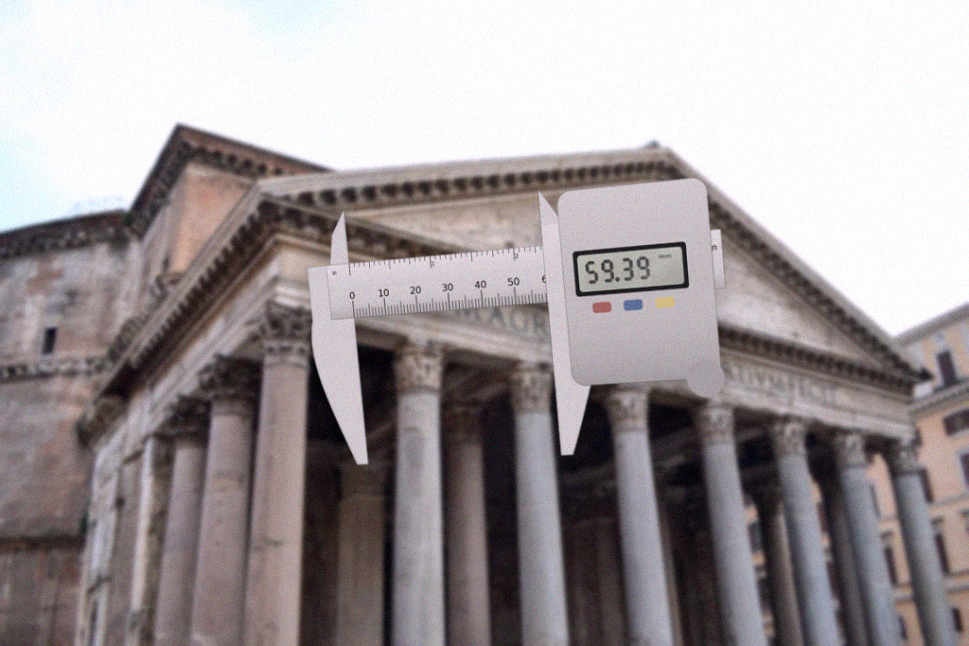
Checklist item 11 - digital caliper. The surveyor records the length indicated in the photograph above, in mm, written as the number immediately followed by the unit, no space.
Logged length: 59.39mm
